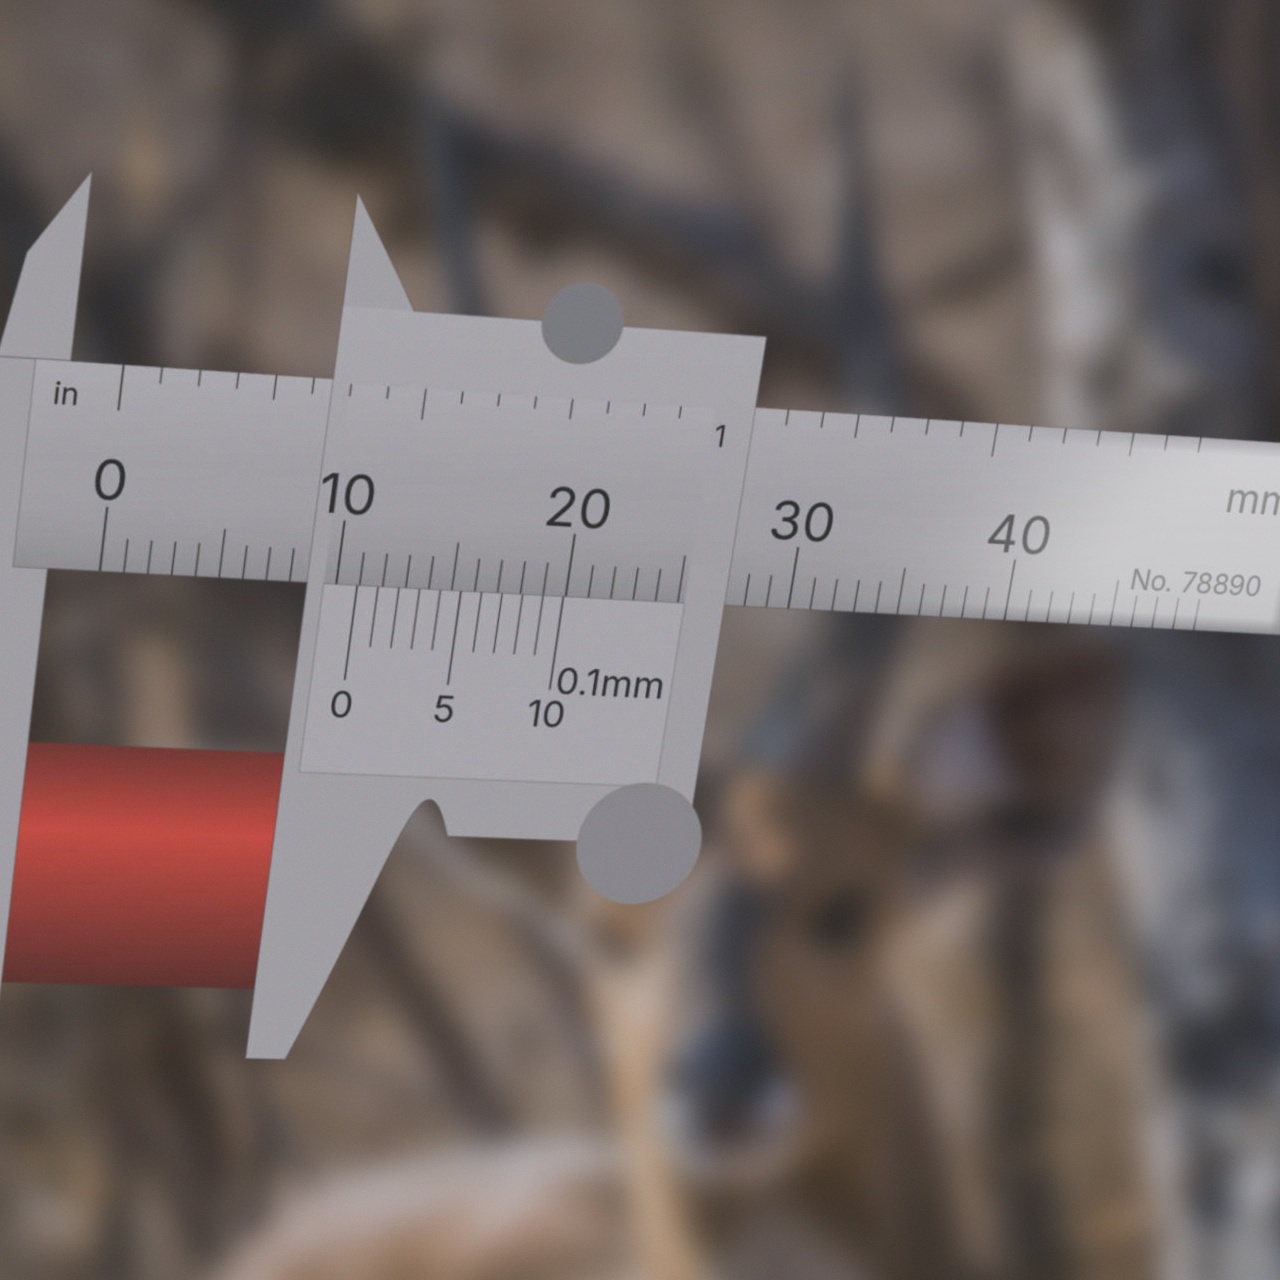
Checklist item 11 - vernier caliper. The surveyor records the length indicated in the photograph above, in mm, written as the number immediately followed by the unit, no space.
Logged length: 10.9mm
